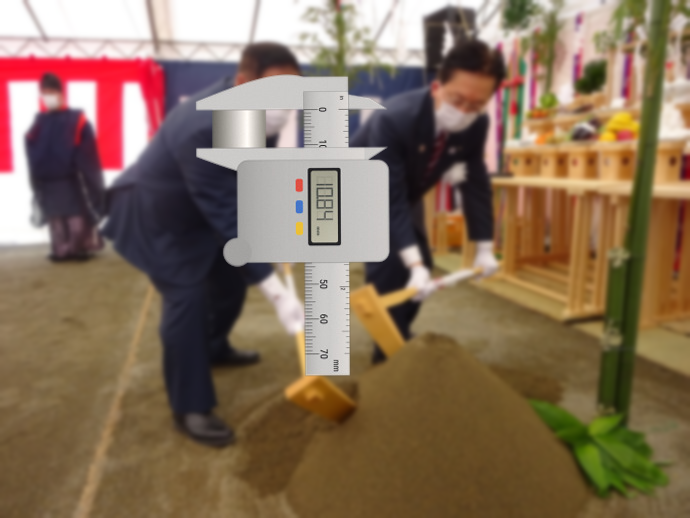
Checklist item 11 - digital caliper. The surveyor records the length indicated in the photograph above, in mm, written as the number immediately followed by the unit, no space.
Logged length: 10.84mm
